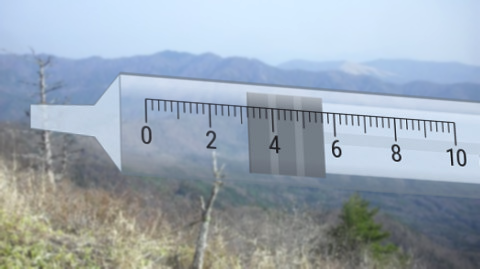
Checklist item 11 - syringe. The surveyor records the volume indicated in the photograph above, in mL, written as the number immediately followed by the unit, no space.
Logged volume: 3.2mL
